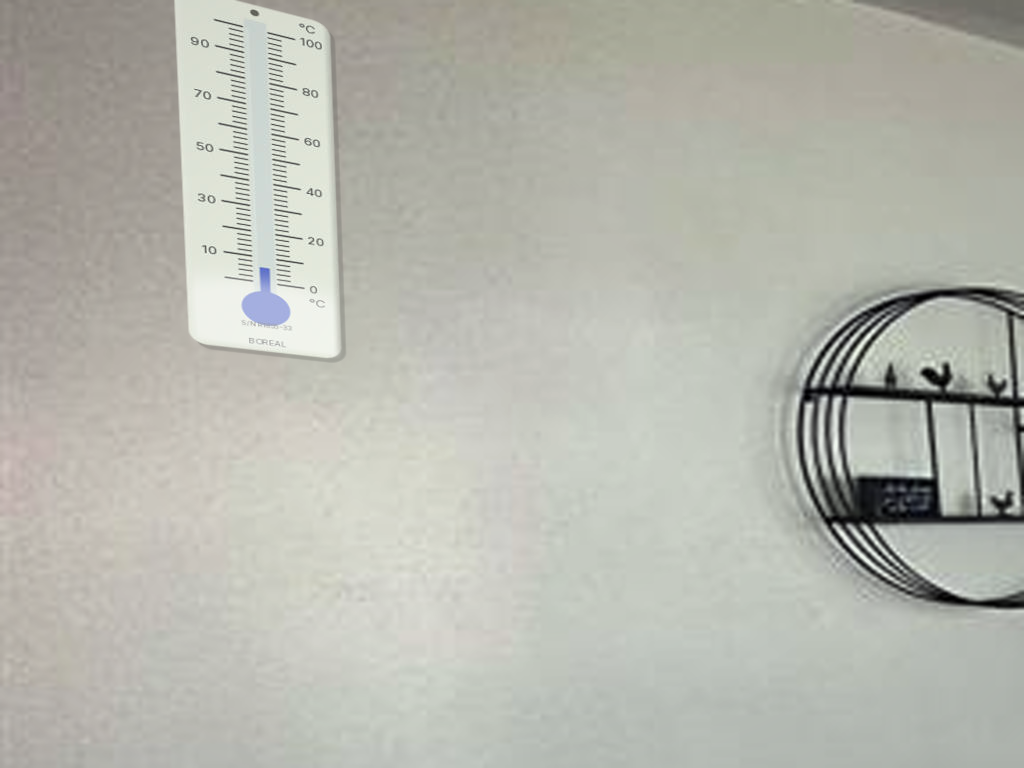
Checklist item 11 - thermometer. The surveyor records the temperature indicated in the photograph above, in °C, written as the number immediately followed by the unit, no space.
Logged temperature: 6°C
